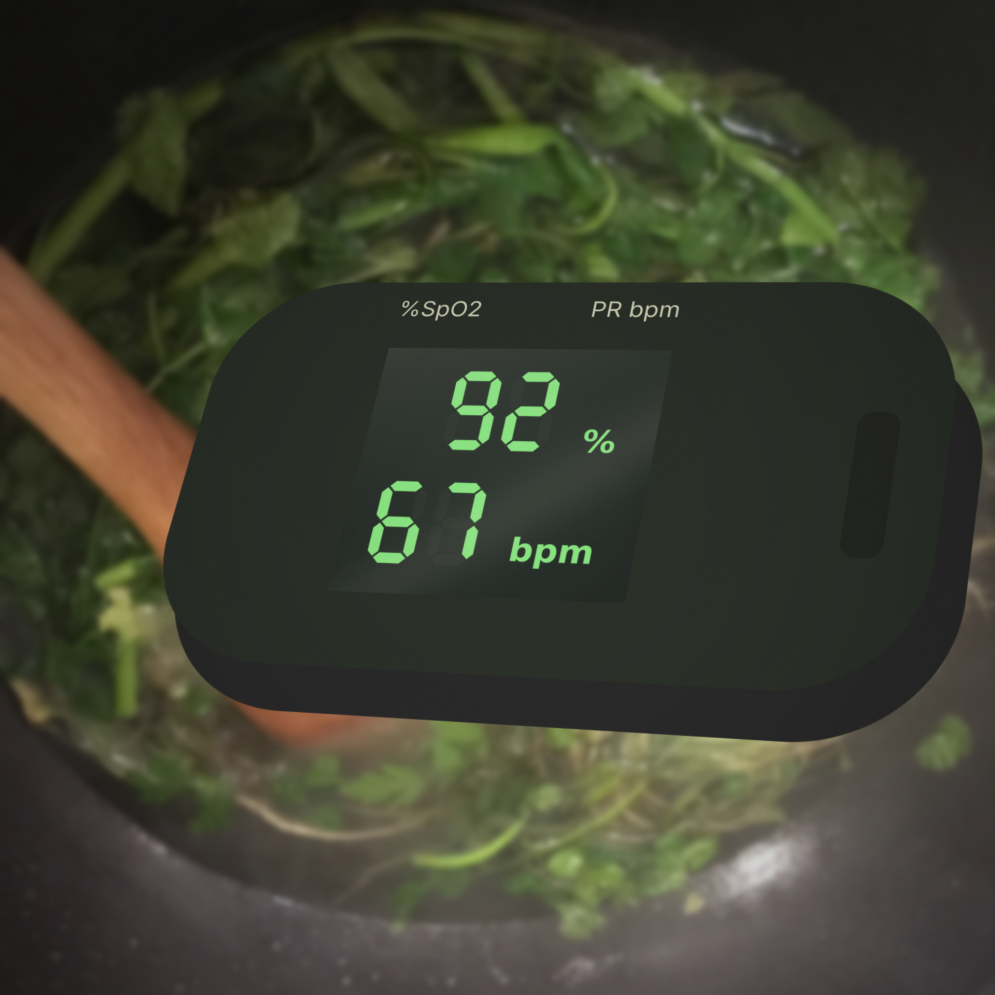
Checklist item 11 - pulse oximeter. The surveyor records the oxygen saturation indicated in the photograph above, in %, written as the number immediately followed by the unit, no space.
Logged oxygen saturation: 92%
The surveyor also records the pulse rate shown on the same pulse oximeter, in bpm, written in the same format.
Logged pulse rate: 67bpm
